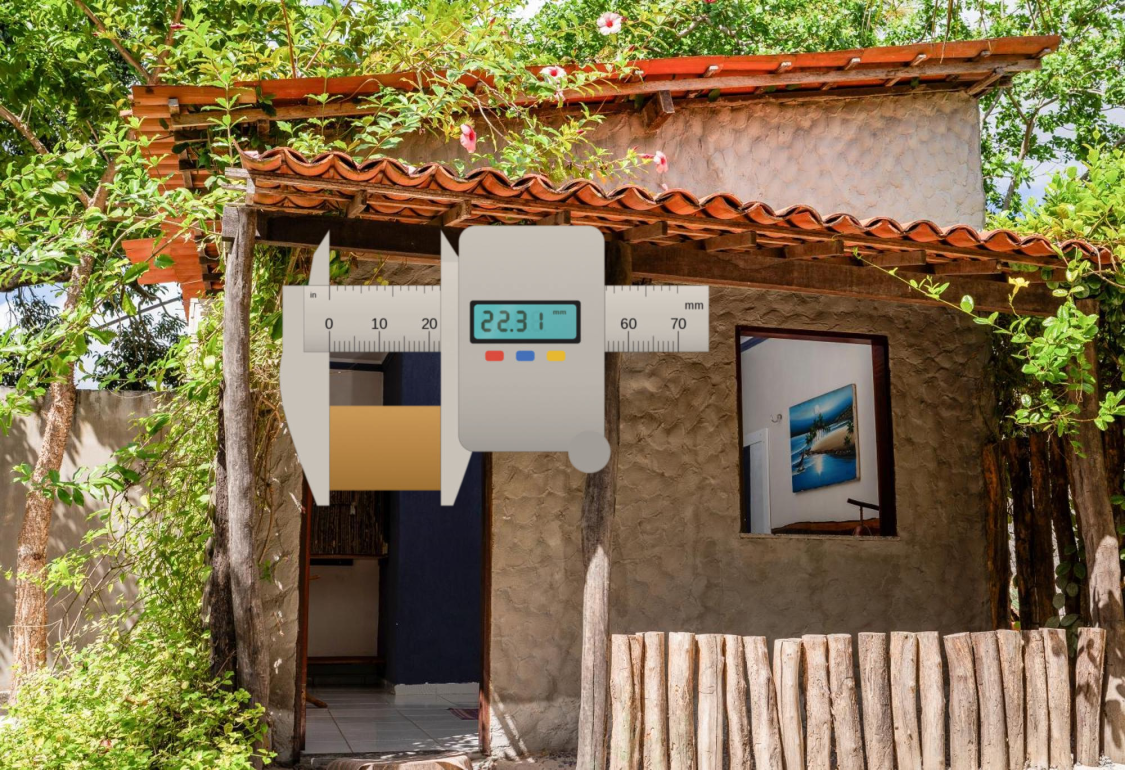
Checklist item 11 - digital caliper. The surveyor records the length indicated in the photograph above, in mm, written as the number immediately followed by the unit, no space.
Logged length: 22.31mm
